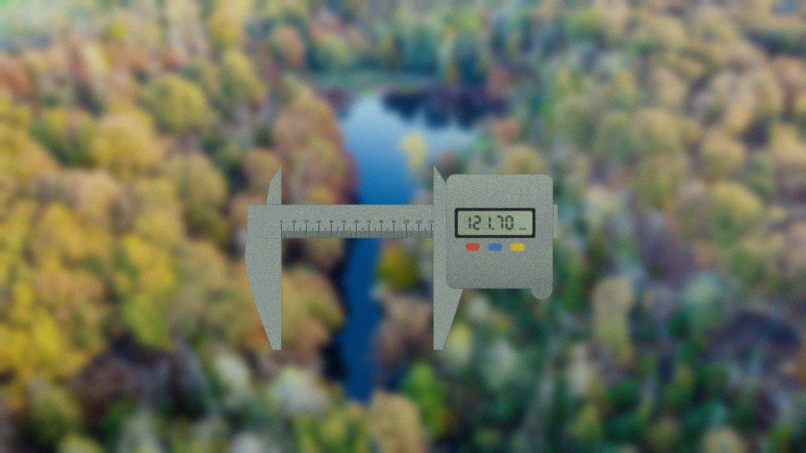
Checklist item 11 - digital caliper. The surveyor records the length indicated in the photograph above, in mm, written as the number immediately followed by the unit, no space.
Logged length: 121.70mm
